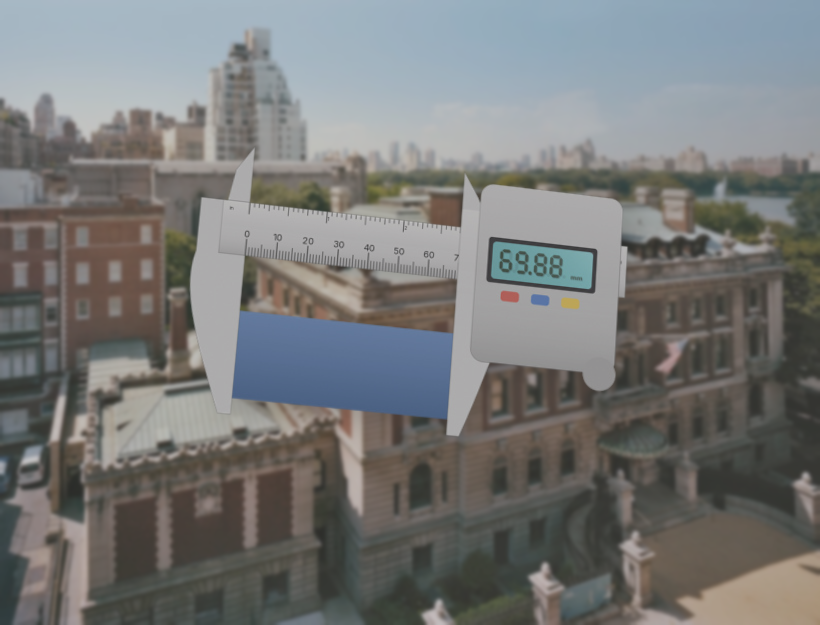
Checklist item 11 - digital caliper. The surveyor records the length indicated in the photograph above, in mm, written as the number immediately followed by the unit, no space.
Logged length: 69.88mm
